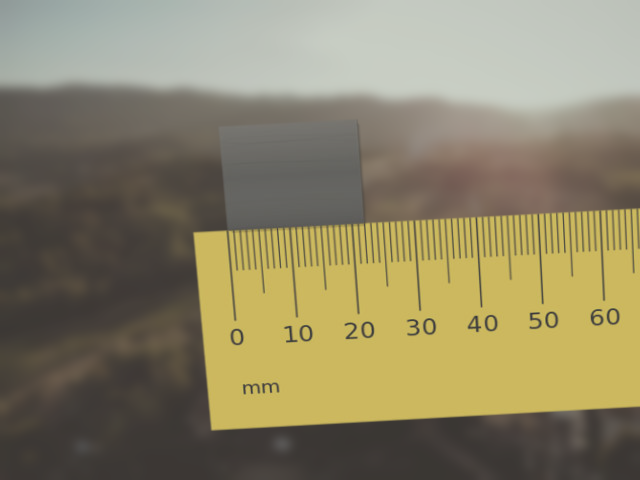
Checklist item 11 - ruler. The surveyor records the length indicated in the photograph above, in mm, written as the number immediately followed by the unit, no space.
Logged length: 22mm
